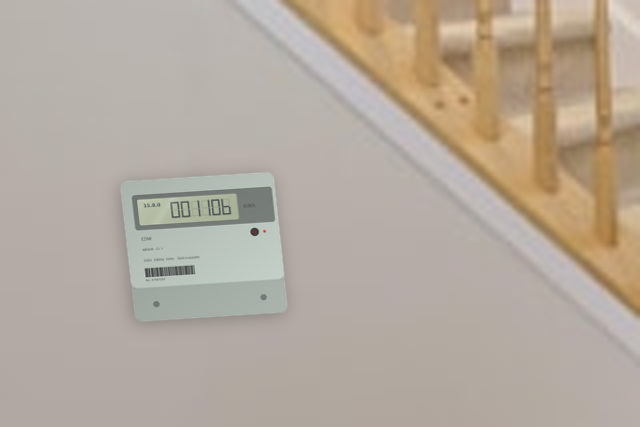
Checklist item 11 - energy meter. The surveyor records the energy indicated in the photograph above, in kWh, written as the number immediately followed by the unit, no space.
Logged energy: 1106kWh
